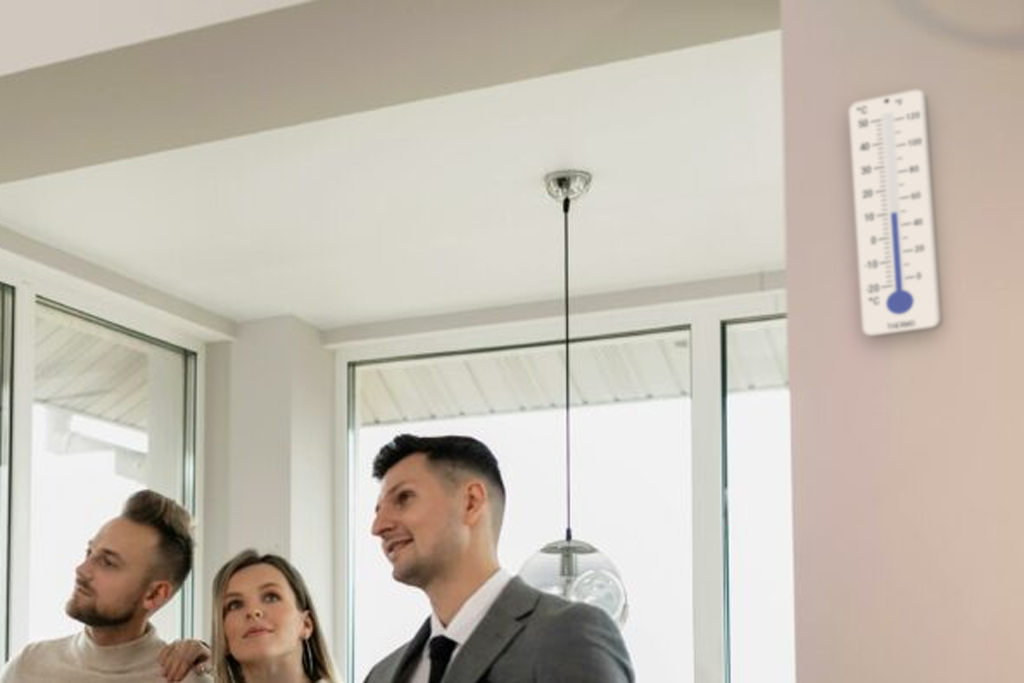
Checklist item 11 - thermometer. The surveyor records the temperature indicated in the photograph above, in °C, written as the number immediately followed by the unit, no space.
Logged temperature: 10°C
